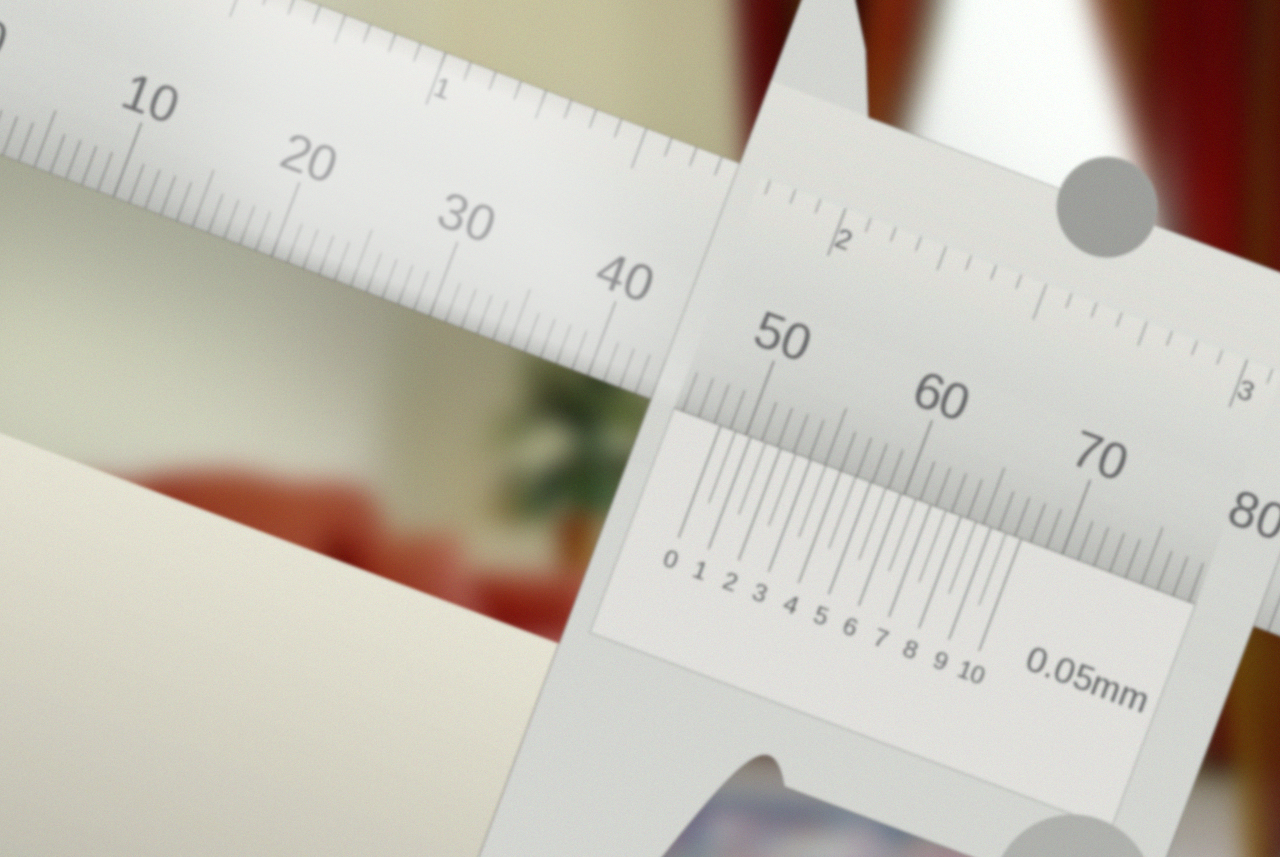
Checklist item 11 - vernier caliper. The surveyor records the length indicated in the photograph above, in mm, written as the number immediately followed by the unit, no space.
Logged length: 48.4mm
